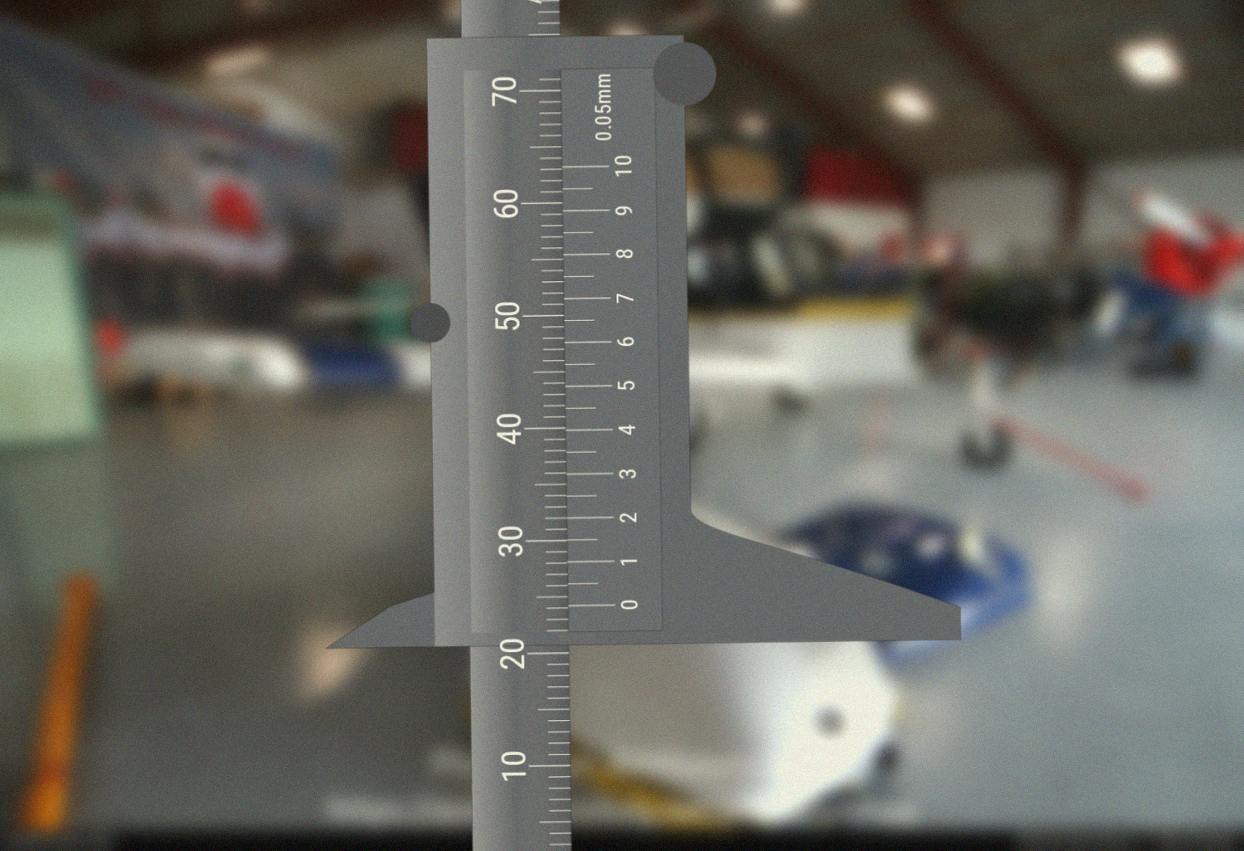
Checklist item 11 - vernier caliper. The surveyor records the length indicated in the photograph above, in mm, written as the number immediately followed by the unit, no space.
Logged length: 24.2mm
